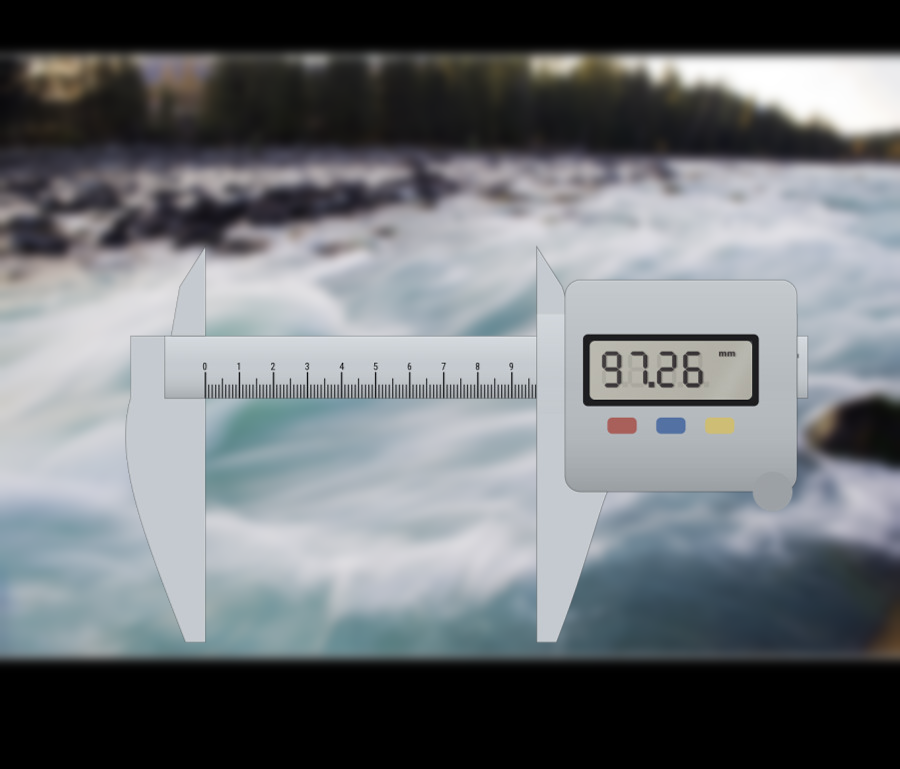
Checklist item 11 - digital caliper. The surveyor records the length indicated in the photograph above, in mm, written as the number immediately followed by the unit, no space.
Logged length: 97.26mm
